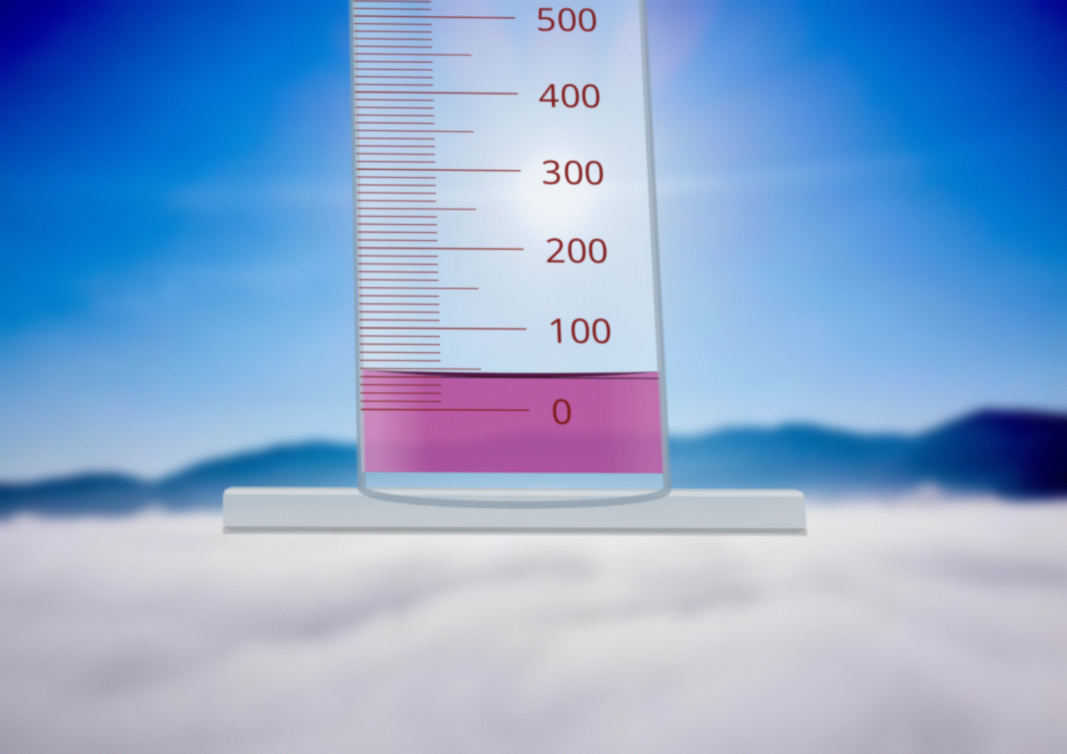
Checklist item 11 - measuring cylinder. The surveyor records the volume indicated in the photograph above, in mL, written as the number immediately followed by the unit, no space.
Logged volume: 40mL
